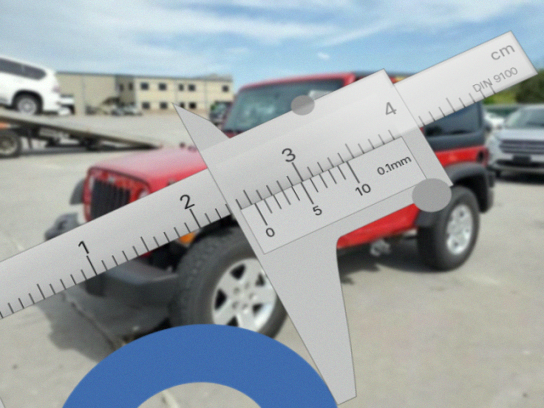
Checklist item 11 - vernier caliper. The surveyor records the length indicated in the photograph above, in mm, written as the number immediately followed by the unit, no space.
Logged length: 25.3mm
